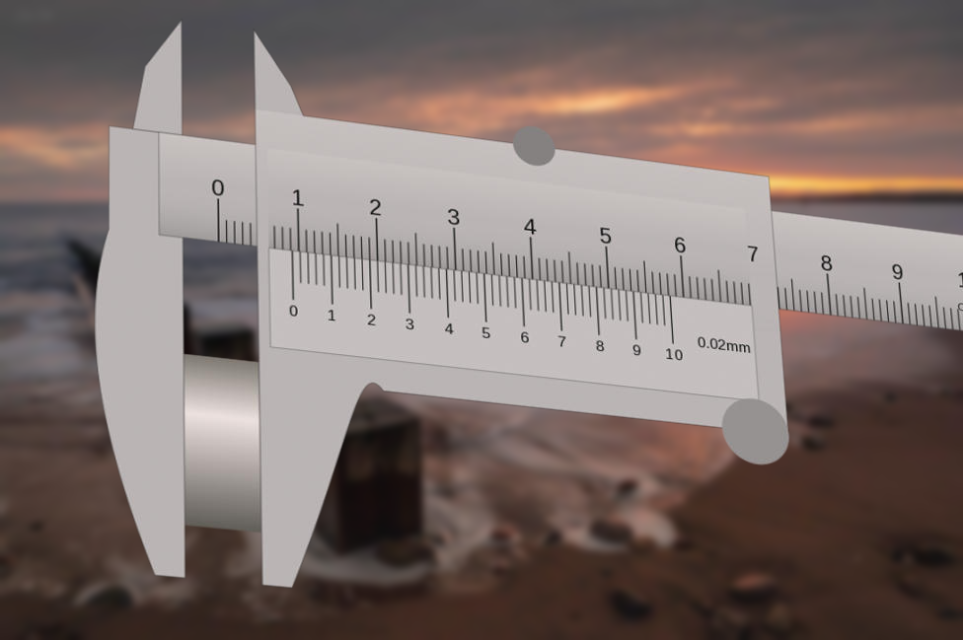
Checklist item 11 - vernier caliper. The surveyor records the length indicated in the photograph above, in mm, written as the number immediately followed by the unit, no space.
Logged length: 9.2mm
